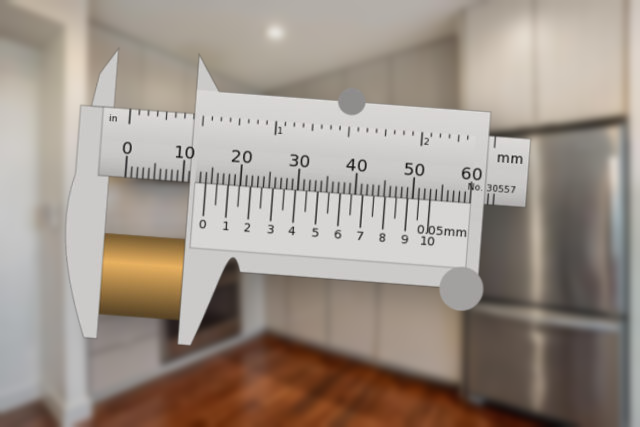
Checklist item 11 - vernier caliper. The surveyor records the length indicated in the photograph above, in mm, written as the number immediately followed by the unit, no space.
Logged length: 14.0mm
